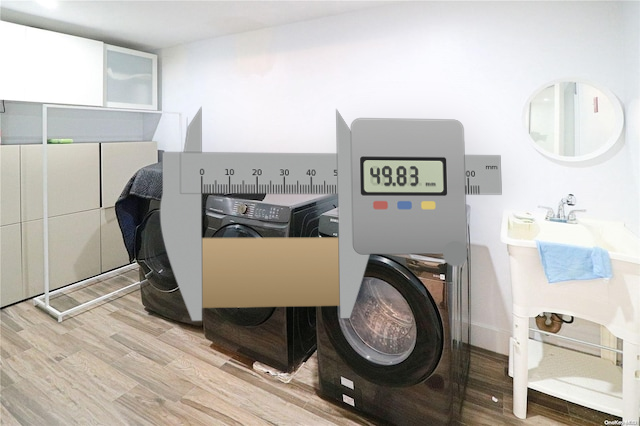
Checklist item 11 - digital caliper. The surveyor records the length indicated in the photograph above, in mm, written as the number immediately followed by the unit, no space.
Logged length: 49.83mm
